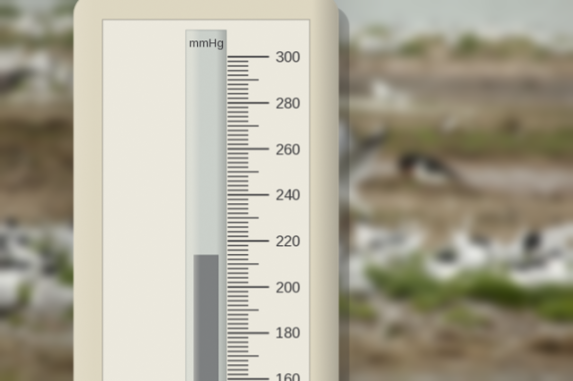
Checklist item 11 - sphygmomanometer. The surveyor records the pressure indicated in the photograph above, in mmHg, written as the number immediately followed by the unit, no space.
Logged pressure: 214mmHg
